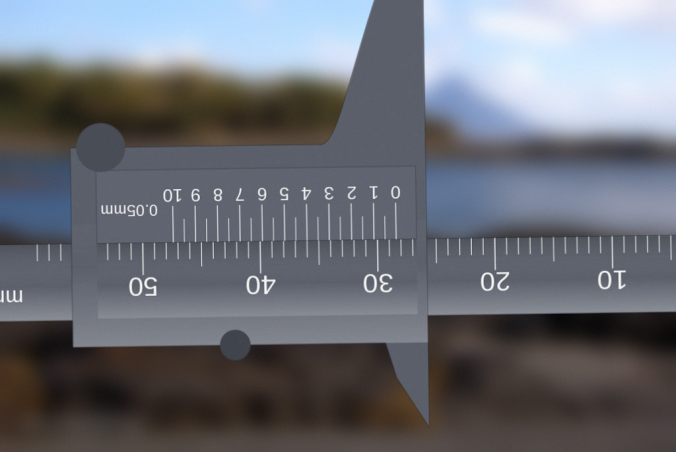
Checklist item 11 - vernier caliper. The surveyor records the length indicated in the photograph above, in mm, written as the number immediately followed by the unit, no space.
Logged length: 28.4mm
